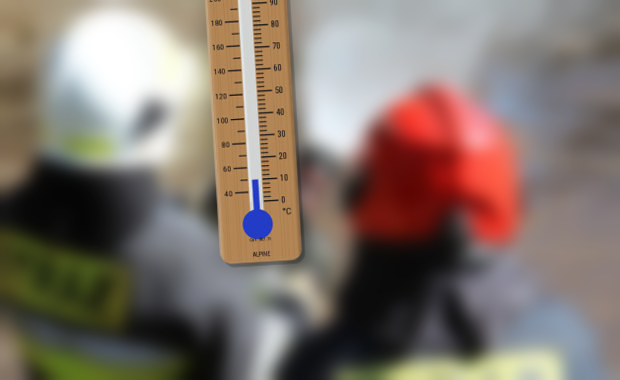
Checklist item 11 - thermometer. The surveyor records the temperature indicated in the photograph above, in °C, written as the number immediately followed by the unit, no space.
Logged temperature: 10°C
